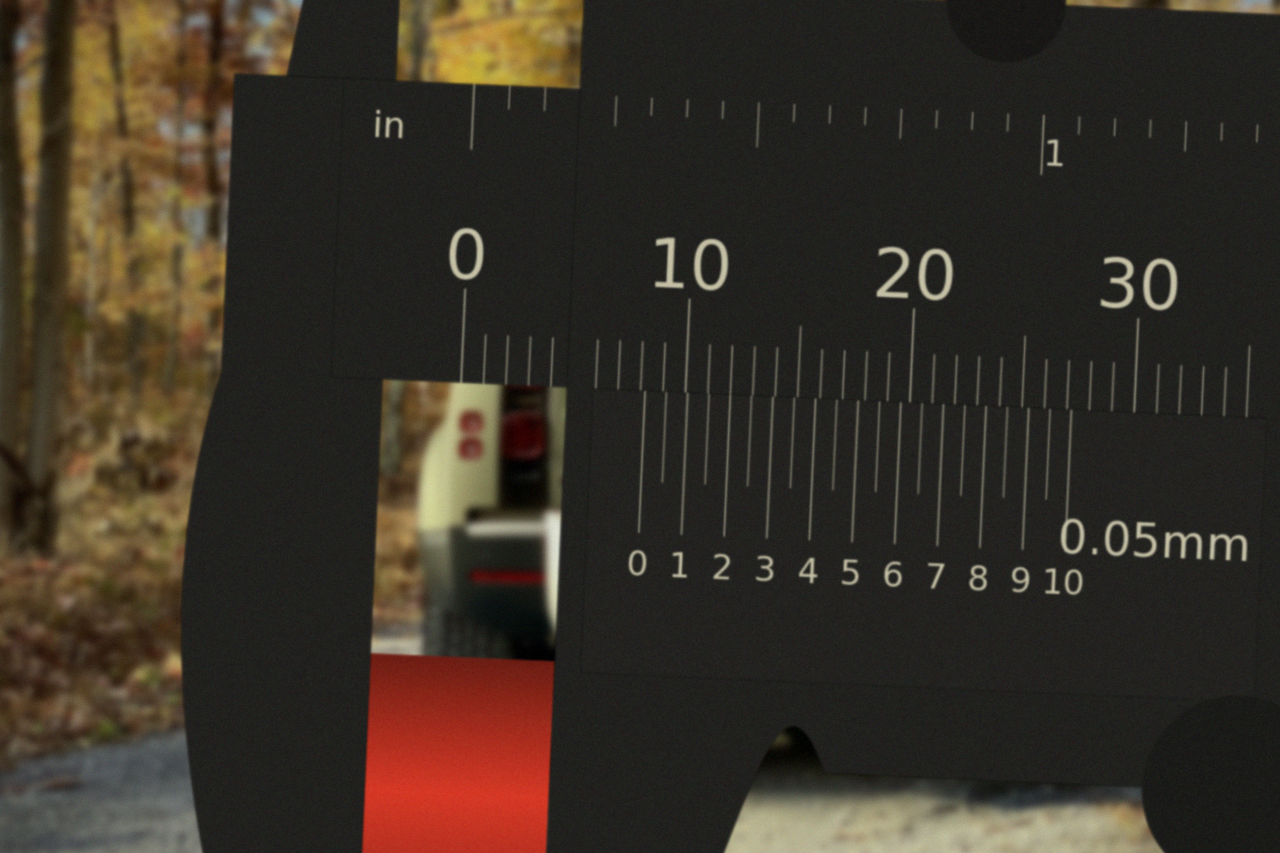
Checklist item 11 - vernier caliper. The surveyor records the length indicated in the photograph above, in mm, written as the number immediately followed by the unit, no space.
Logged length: 8.2mm
